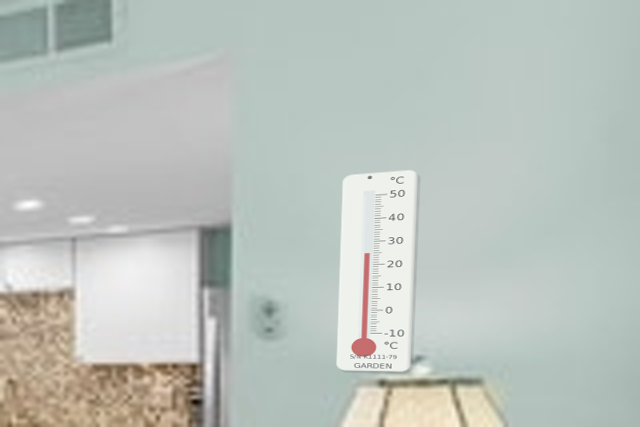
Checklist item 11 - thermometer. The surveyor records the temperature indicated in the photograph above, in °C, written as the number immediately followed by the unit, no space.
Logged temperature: 25°C
